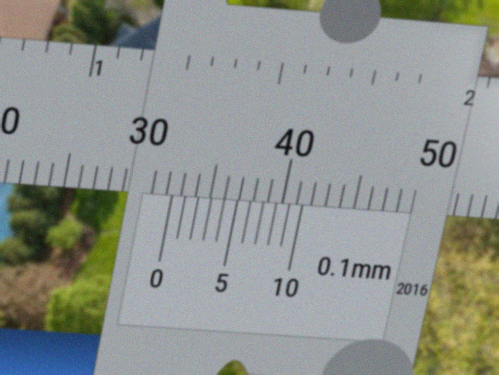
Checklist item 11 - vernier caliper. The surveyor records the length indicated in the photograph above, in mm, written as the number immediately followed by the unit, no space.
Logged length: 32.4mm
